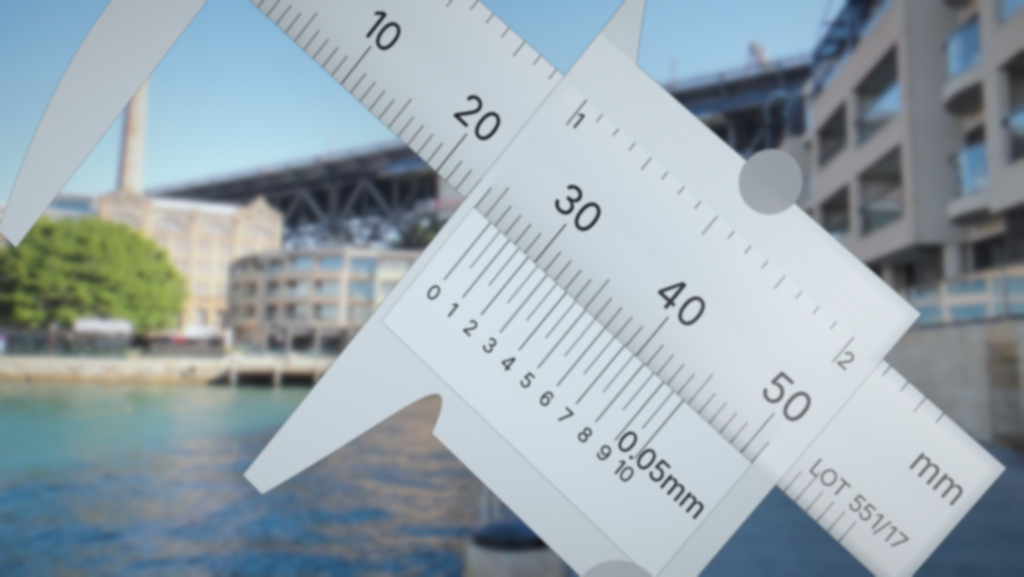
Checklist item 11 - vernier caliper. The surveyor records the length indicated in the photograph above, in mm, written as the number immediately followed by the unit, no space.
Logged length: 25.6mm
